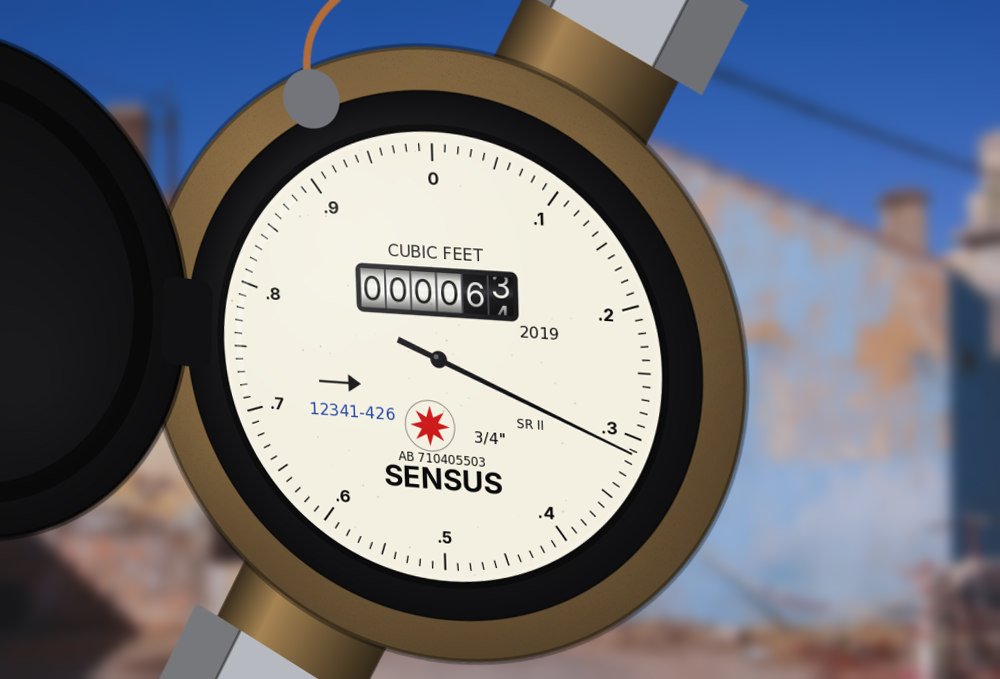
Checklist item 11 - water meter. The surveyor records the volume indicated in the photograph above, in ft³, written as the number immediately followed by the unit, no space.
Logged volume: 63.31ft³
